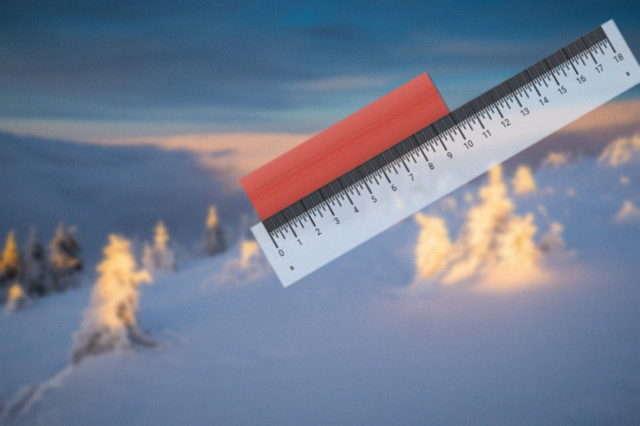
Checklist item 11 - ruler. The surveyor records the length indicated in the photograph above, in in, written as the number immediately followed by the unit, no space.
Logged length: 10in
